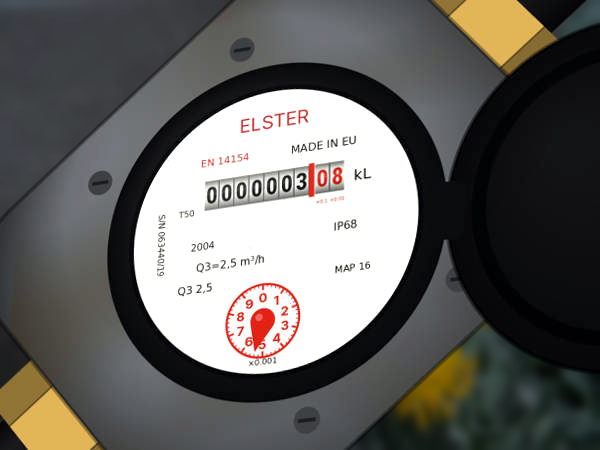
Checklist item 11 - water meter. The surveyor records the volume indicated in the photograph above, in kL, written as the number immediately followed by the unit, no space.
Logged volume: 3.085kL
